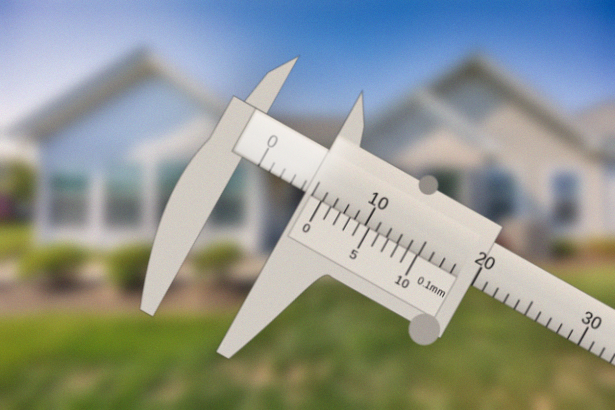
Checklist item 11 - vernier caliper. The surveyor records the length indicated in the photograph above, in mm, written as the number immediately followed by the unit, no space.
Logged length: 5.9mm
